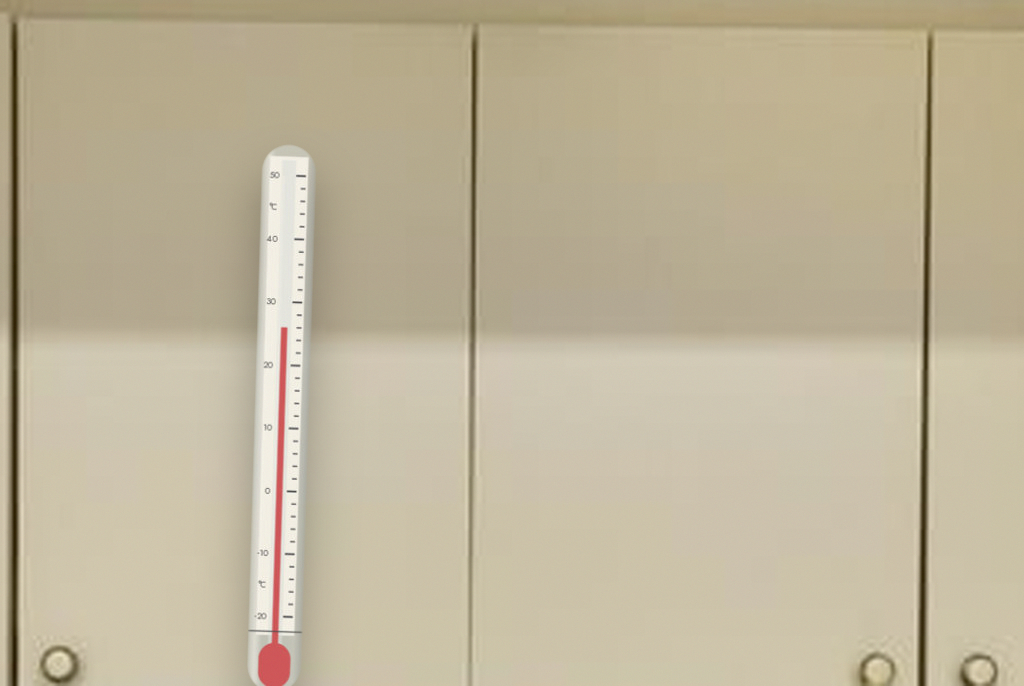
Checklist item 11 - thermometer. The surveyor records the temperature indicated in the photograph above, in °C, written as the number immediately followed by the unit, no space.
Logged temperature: 26°C
